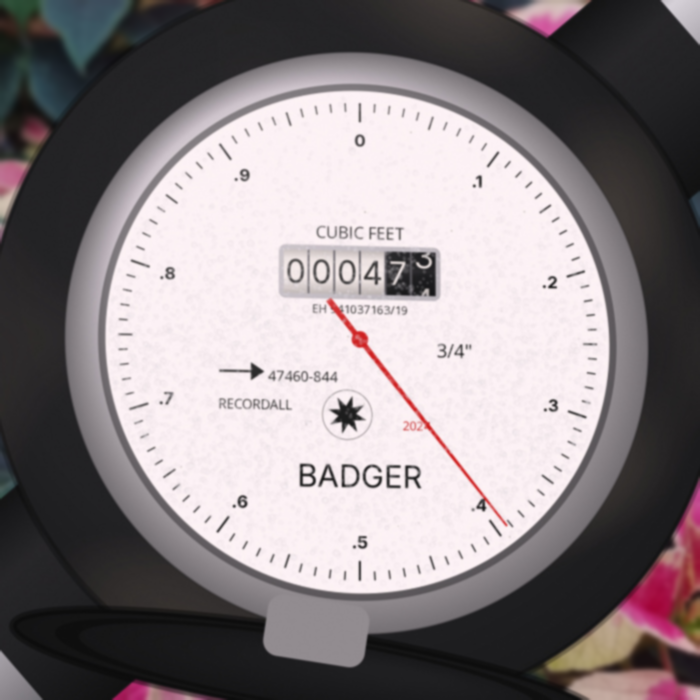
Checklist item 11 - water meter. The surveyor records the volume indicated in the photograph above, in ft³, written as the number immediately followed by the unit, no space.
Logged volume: 473.39ft³
